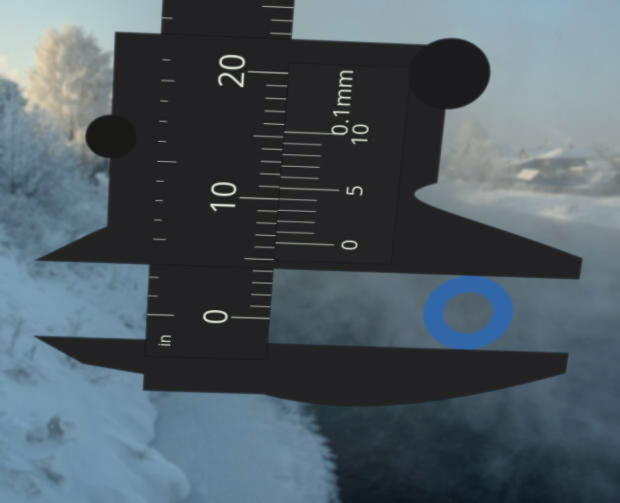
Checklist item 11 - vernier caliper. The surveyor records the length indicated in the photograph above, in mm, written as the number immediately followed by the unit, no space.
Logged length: 6.4mm
